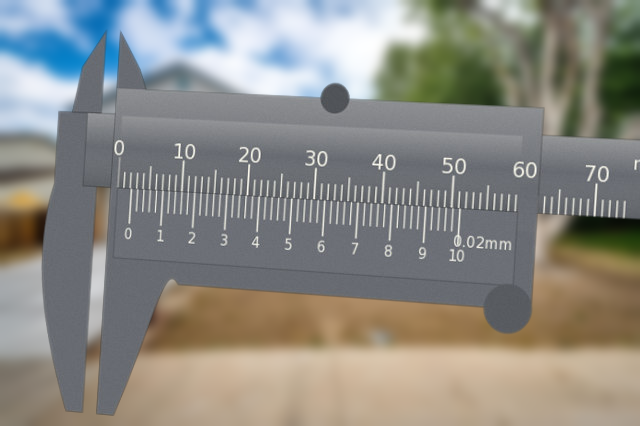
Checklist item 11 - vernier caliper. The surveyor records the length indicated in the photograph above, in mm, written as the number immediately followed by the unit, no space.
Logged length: 2.2mm
